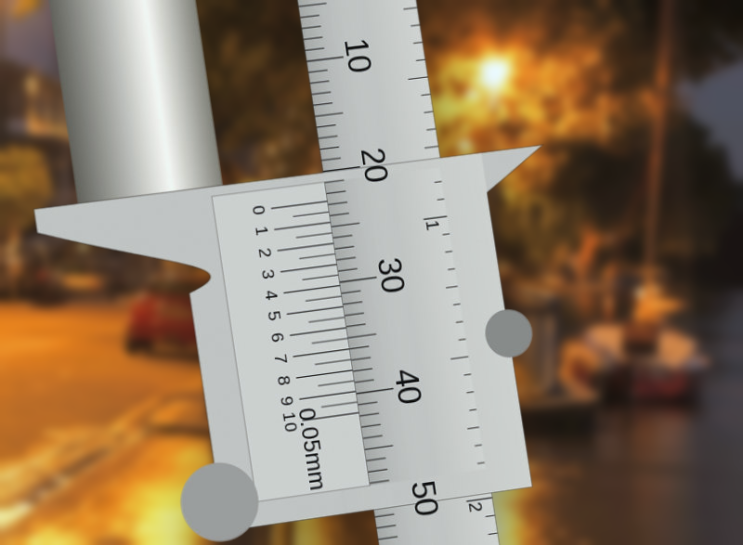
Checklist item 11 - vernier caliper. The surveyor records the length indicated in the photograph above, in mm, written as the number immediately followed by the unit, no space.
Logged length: 22.7mm
